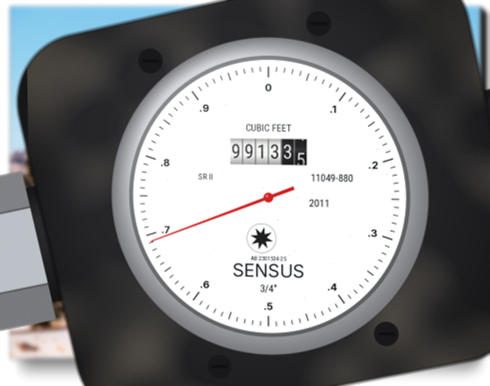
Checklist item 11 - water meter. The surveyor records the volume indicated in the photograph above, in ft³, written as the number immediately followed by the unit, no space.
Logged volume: 991334.69ft³
